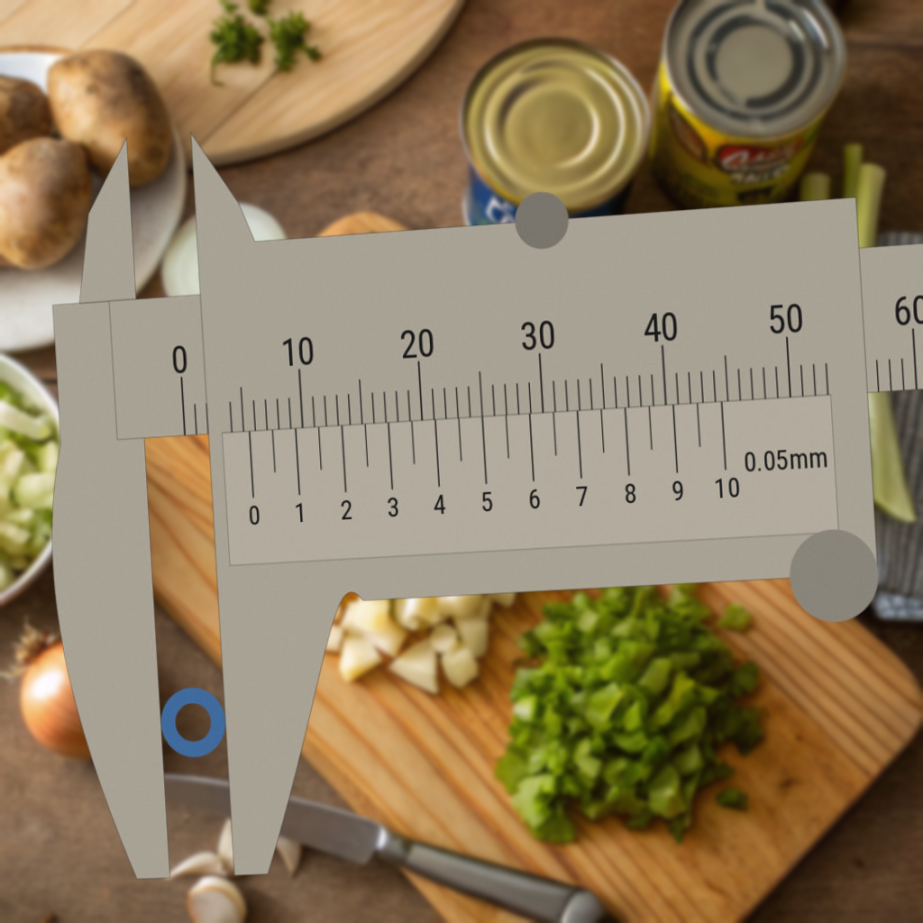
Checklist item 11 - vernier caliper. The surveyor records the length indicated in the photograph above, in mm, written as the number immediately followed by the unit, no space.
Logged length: 5.5mm
